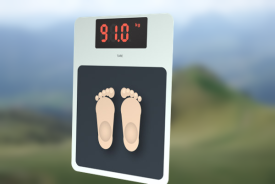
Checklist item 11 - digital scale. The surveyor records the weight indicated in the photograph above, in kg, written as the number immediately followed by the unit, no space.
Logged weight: 91.0kg
